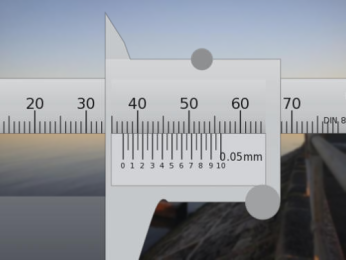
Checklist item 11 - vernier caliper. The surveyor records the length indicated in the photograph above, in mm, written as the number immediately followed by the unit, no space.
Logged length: 37.2mm
